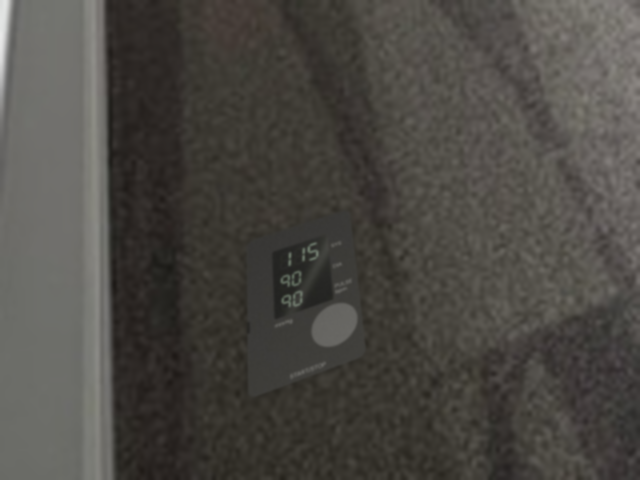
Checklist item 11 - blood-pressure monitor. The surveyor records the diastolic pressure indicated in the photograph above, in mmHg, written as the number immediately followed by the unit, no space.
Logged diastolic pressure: 90mmHg
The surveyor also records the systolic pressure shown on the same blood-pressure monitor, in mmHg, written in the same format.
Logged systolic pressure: 115mmHg
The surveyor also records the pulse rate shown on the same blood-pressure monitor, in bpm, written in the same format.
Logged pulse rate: 90bpm
